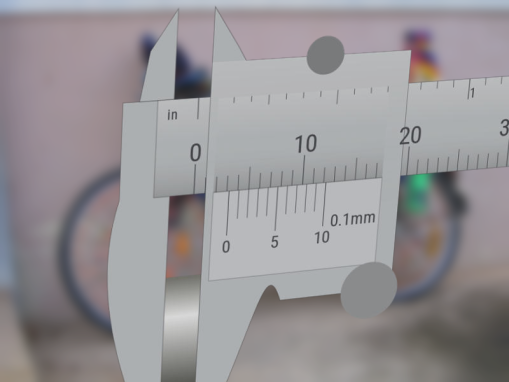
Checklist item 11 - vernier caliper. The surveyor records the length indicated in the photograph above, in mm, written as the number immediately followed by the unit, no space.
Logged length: 3.2mm
